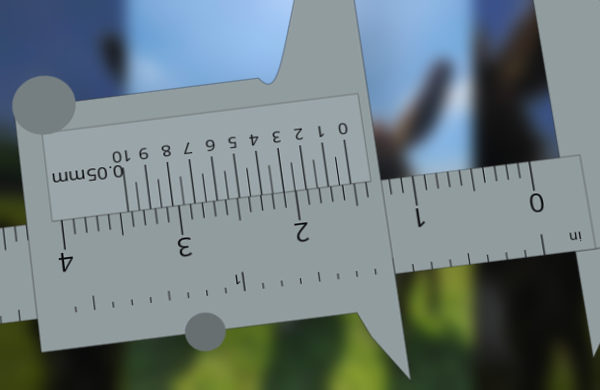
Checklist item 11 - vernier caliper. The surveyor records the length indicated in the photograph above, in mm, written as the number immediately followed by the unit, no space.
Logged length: 15.3mm
